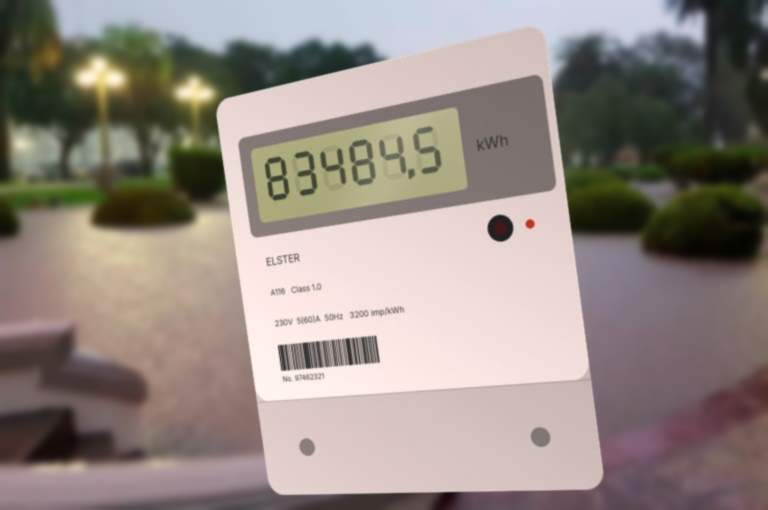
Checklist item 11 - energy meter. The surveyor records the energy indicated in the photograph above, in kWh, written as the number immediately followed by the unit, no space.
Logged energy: 83484.5kWh
